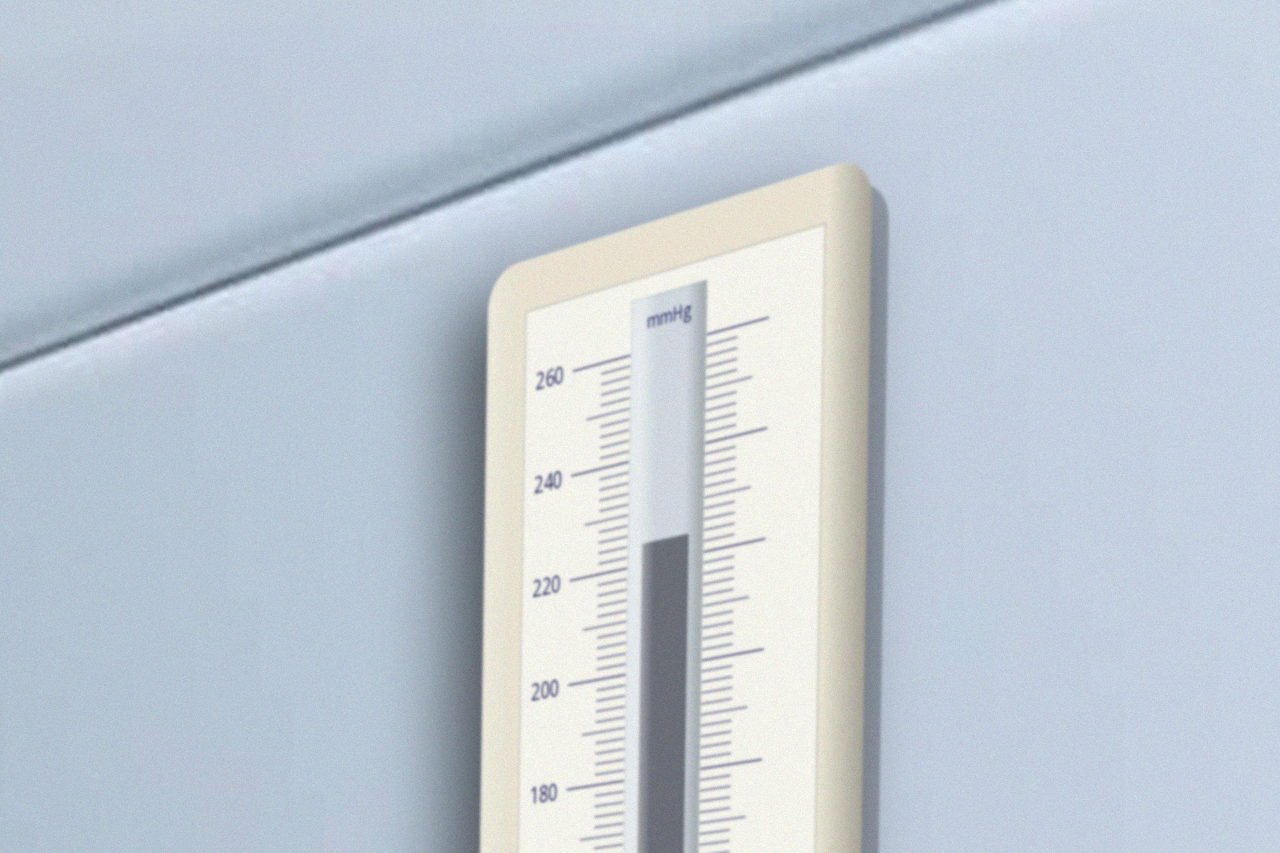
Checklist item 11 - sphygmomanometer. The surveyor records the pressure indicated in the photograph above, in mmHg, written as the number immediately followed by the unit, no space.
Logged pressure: 224mmHg
